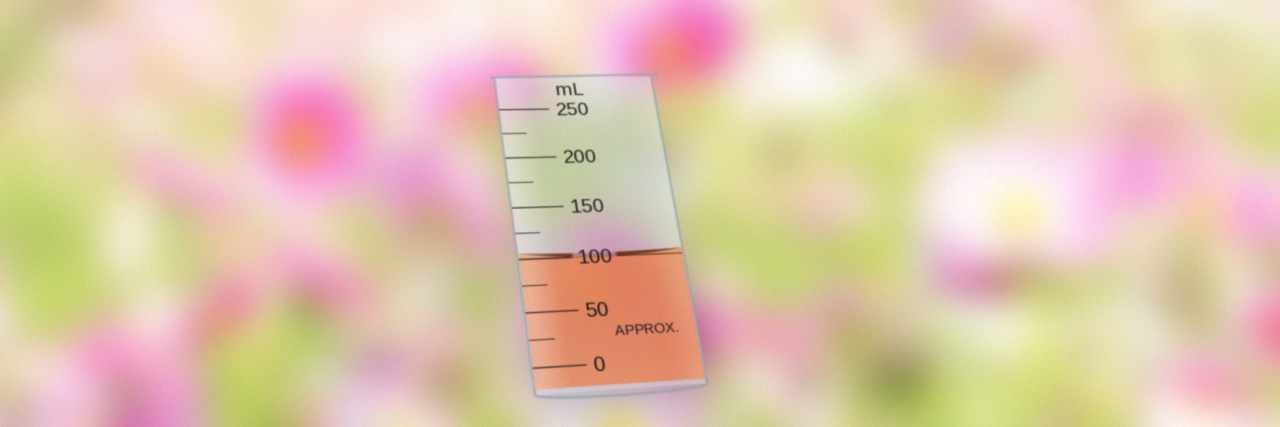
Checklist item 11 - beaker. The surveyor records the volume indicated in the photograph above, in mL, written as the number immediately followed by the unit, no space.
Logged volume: 100mL
